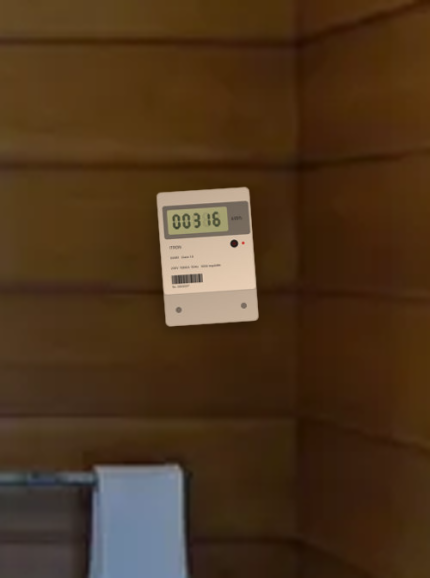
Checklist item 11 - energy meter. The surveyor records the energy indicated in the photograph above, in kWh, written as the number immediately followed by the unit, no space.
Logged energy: 316kWh
